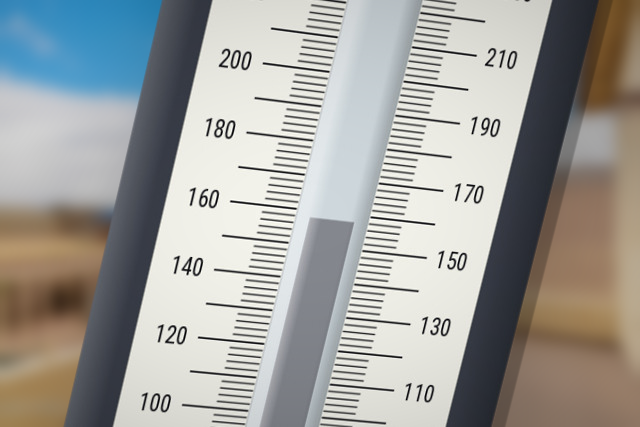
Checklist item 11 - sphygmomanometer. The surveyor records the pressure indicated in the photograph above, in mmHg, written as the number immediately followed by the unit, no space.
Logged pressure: 158mmHg
